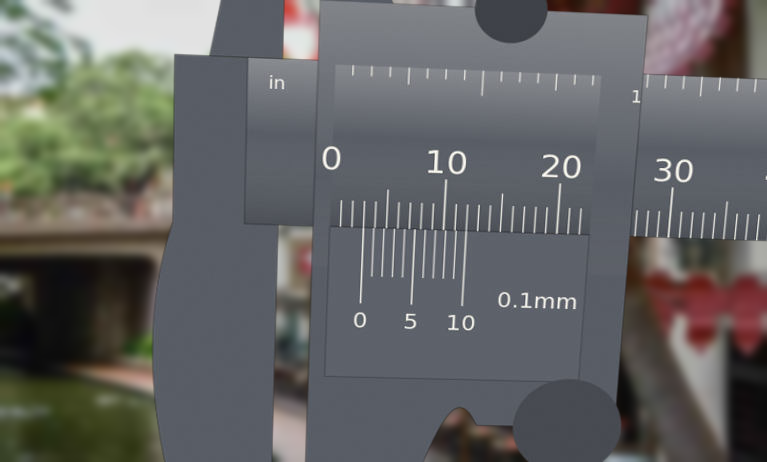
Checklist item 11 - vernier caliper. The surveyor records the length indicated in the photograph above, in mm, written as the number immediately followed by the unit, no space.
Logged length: 3.0mm
